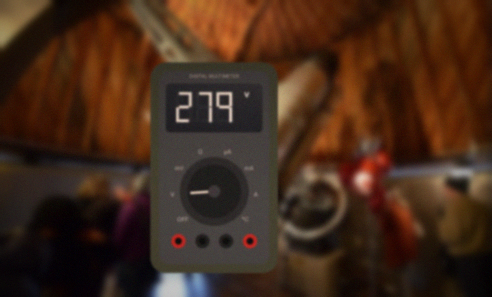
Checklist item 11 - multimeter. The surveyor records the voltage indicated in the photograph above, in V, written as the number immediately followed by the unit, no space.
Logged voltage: 279V
